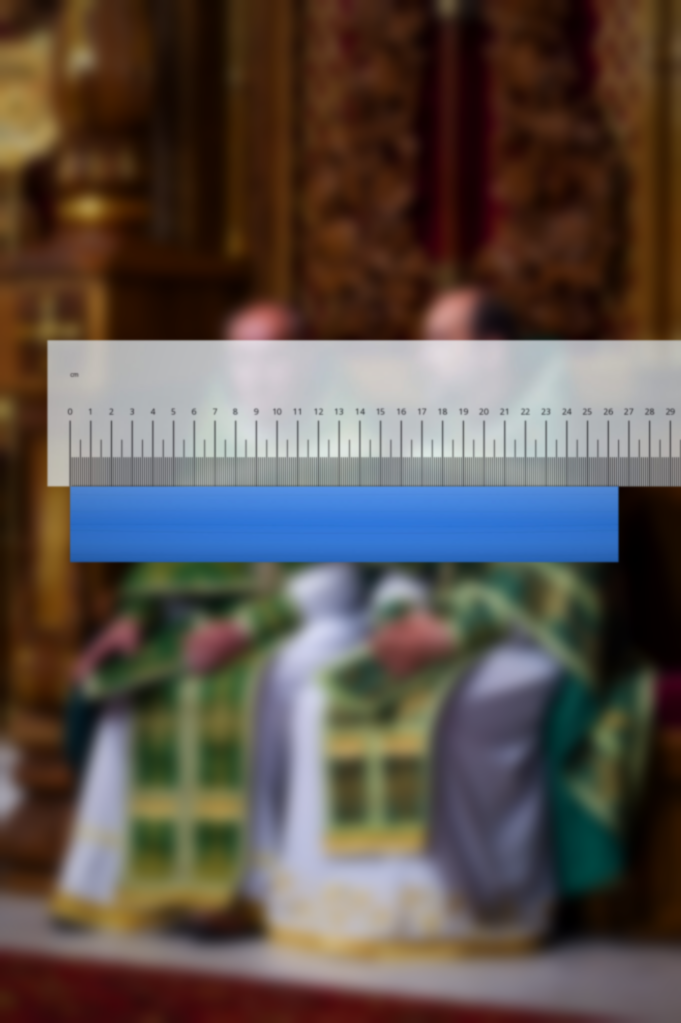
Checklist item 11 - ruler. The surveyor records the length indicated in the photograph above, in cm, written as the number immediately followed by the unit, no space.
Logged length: 26.5cm
